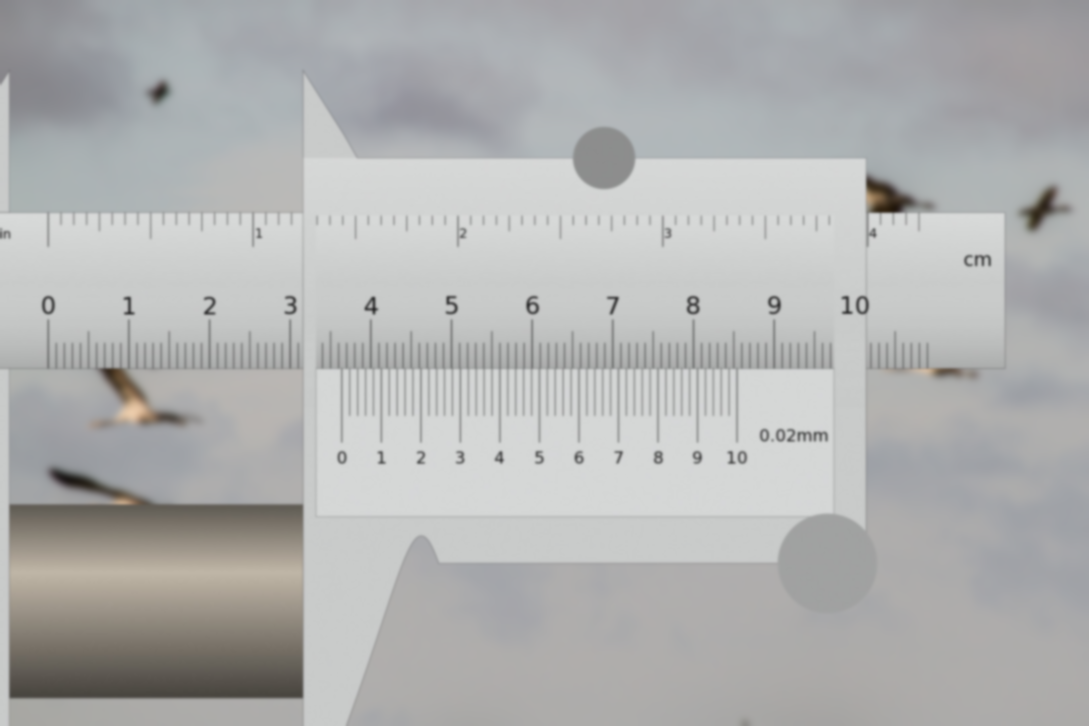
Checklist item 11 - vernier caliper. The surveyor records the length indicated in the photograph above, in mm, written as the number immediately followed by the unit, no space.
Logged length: 36.4mm
